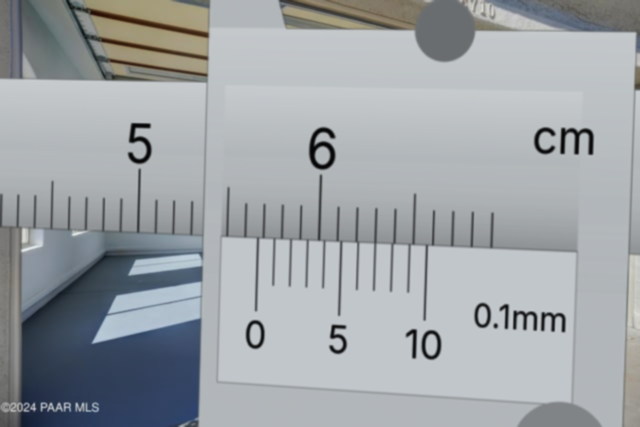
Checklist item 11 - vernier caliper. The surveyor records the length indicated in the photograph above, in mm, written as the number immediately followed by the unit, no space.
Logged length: 56.7mm
